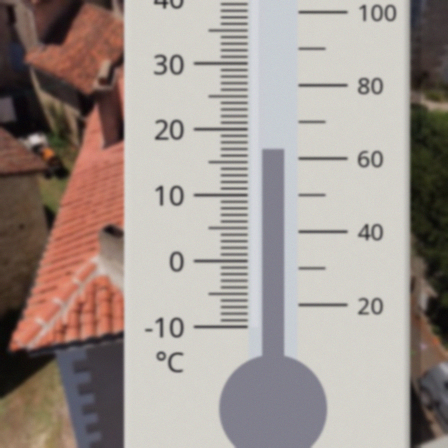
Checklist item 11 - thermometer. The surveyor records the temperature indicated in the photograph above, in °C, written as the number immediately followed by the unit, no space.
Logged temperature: 17°C
